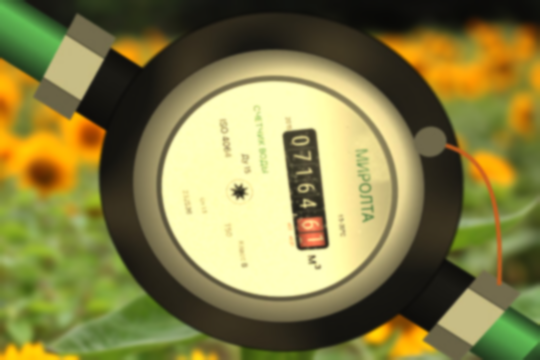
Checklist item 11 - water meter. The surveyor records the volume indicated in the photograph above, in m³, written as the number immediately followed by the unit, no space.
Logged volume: 7164.61m³
